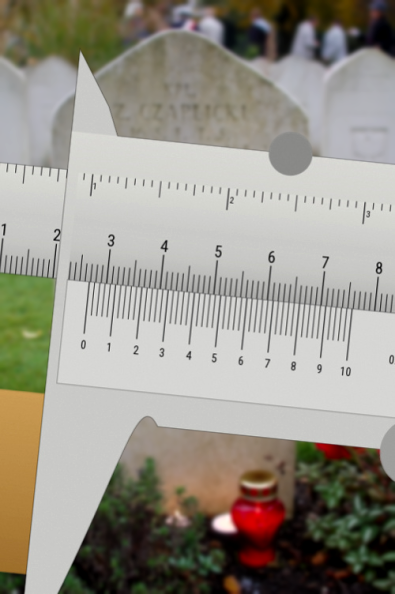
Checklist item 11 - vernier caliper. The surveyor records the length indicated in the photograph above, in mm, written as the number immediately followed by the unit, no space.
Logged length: 26.8mm
